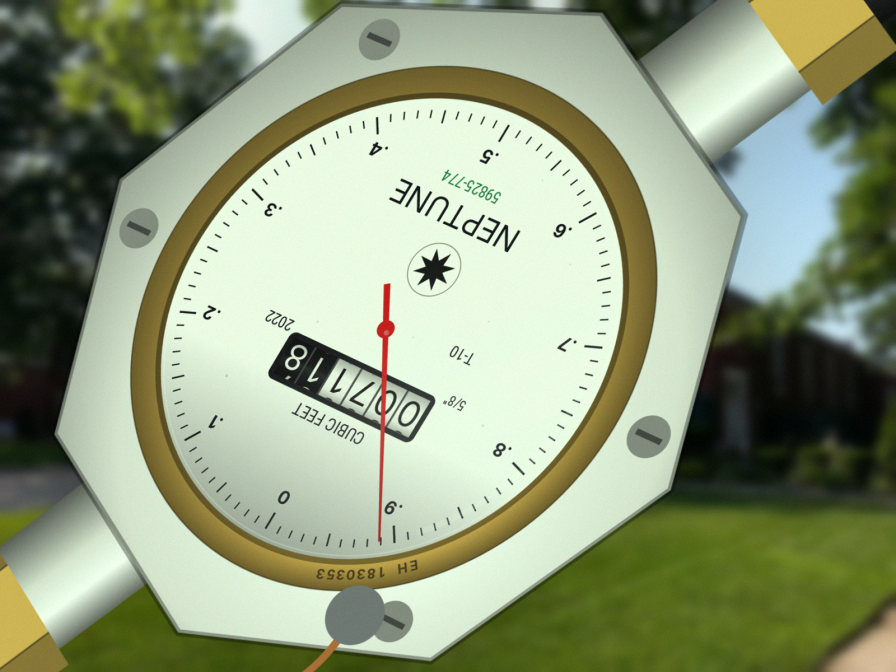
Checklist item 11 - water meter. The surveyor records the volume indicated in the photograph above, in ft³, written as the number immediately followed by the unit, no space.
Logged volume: 7117.91ft³
